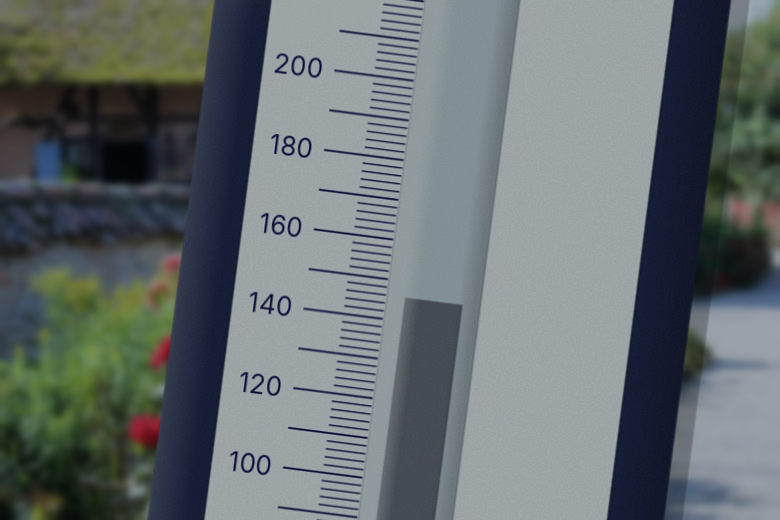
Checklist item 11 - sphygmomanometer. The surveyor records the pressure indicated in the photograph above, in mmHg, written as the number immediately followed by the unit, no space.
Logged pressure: 146mmHg
